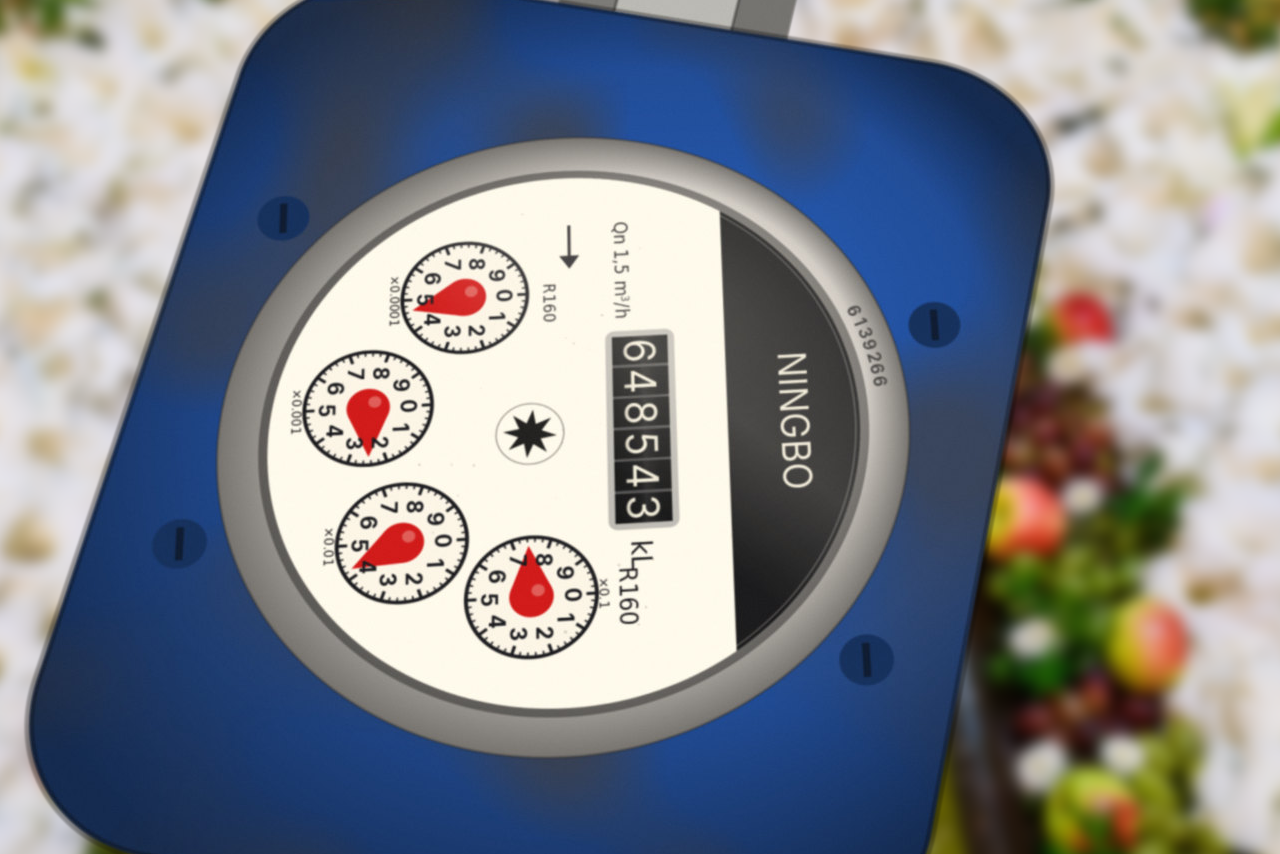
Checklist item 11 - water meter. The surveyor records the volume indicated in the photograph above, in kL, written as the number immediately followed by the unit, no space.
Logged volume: 648543.7424kL
